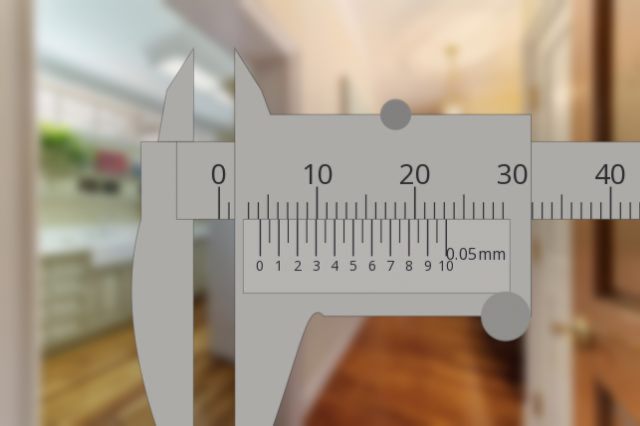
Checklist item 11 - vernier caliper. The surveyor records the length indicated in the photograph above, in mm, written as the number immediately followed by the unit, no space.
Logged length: 4.2mm
